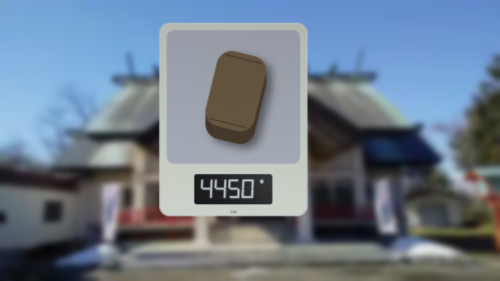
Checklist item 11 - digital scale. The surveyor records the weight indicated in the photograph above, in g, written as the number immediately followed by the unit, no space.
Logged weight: 4450g
